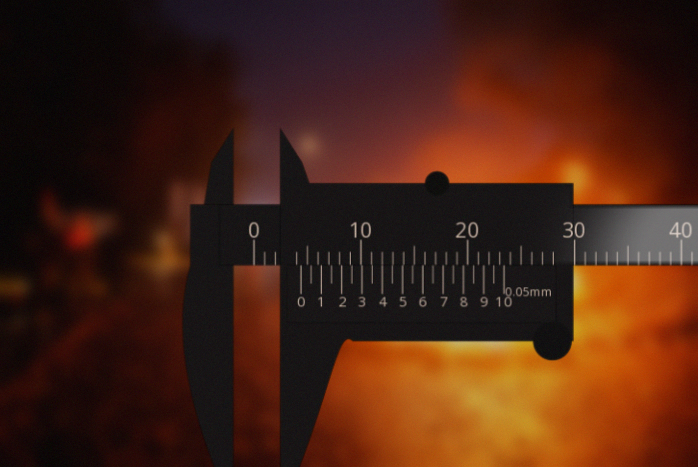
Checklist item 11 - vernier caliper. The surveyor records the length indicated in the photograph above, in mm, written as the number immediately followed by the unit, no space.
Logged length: 4.4mm
